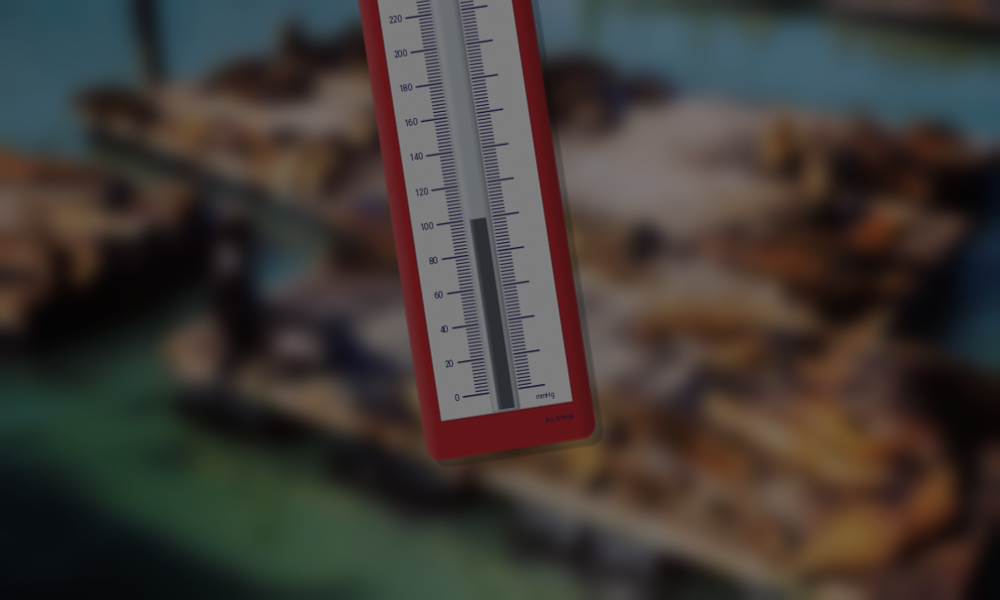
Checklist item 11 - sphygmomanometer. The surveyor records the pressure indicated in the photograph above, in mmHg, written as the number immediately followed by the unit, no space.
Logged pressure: 100mmHg
